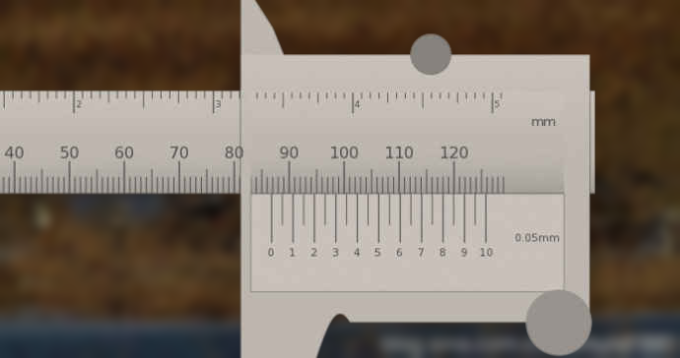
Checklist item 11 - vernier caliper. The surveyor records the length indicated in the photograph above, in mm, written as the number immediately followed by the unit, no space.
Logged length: 86.8mm
